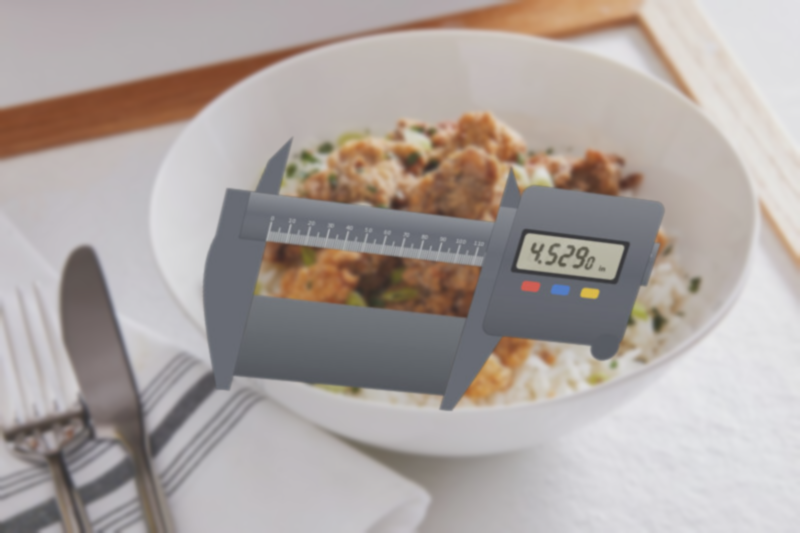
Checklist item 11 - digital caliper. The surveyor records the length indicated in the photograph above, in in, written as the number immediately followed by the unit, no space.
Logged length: 4.5290in
